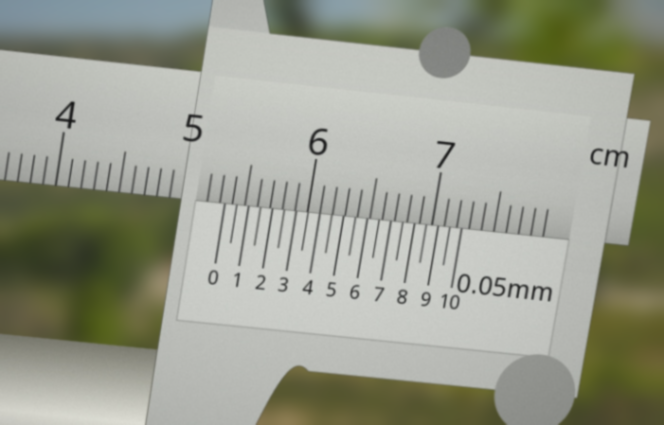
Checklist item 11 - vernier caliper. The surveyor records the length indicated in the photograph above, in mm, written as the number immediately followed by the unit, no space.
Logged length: 53.4mm
